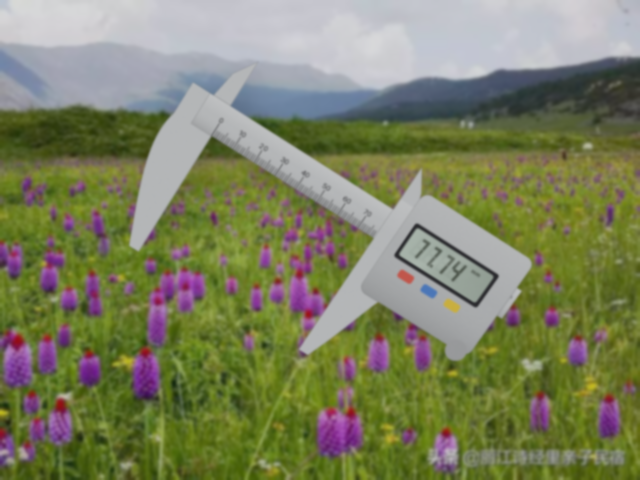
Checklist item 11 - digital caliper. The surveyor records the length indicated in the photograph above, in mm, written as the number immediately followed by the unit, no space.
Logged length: 77.74mm
